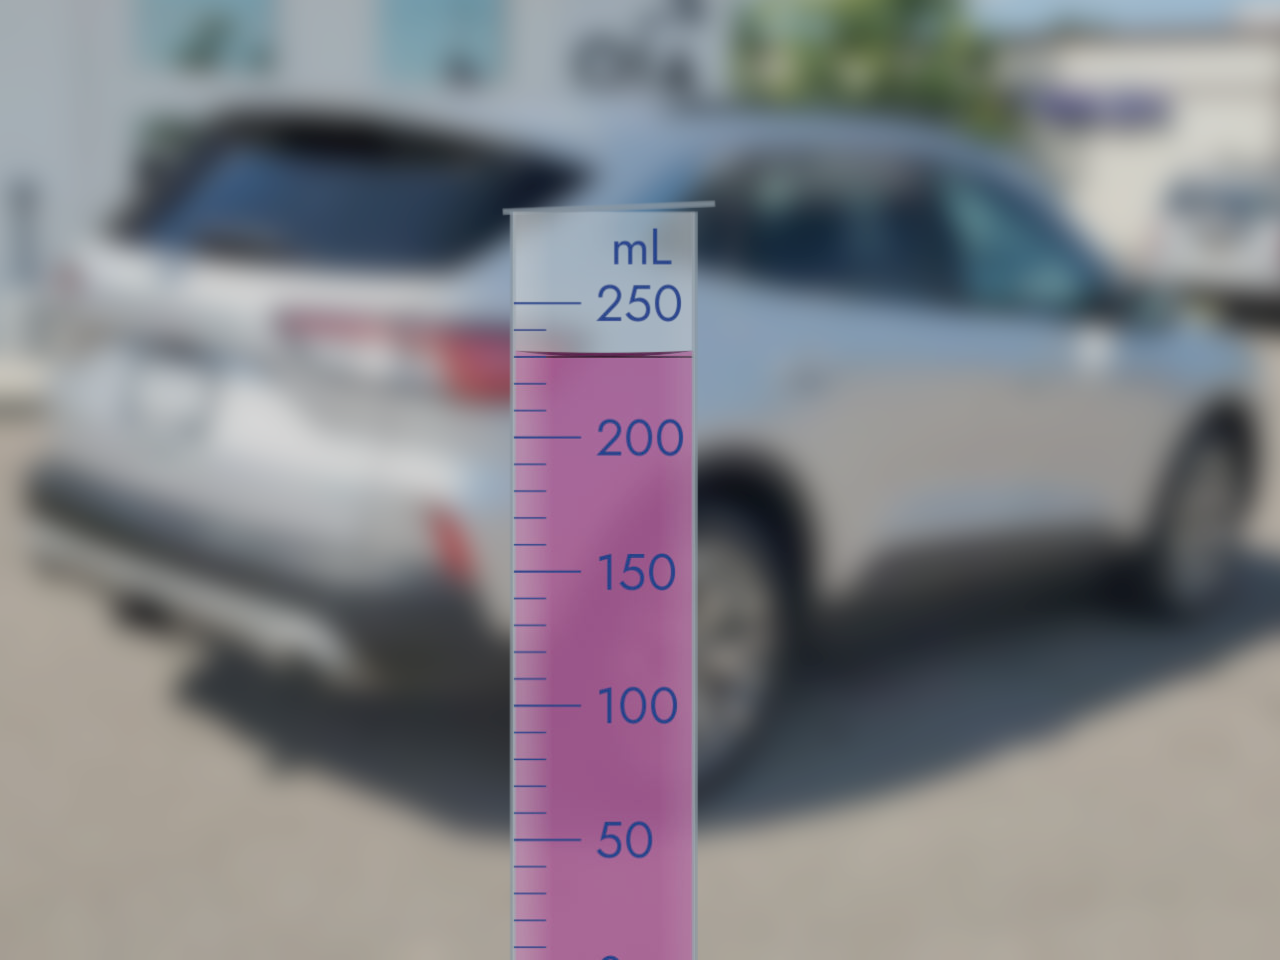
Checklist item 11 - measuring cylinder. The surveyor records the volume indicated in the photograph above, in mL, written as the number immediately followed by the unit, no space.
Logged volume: 230mL
